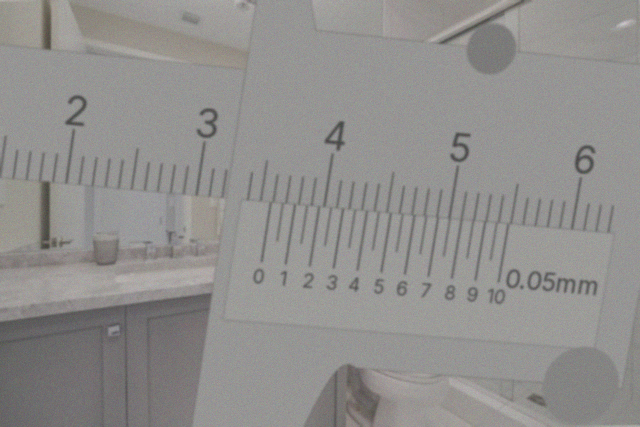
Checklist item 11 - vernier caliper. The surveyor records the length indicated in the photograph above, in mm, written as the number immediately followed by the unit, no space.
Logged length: 35.8mm
